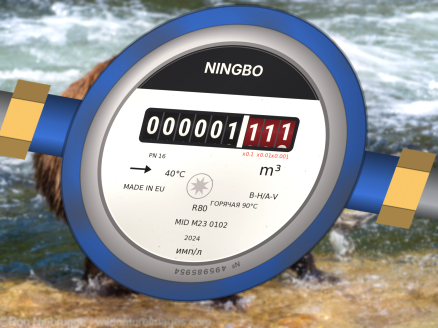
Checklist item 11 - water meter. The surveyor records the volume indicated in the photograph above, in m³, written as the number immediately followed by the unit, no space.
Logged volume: 1.111m³
